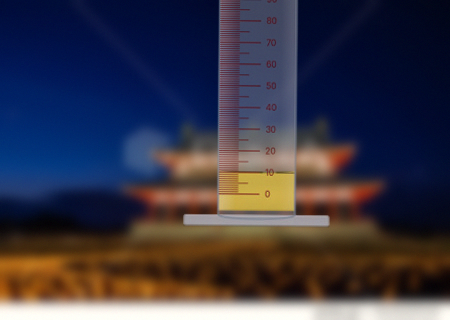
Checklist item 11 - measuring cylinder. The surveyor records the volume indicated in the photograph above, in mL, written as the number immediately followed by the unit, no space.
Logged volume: 10mL
